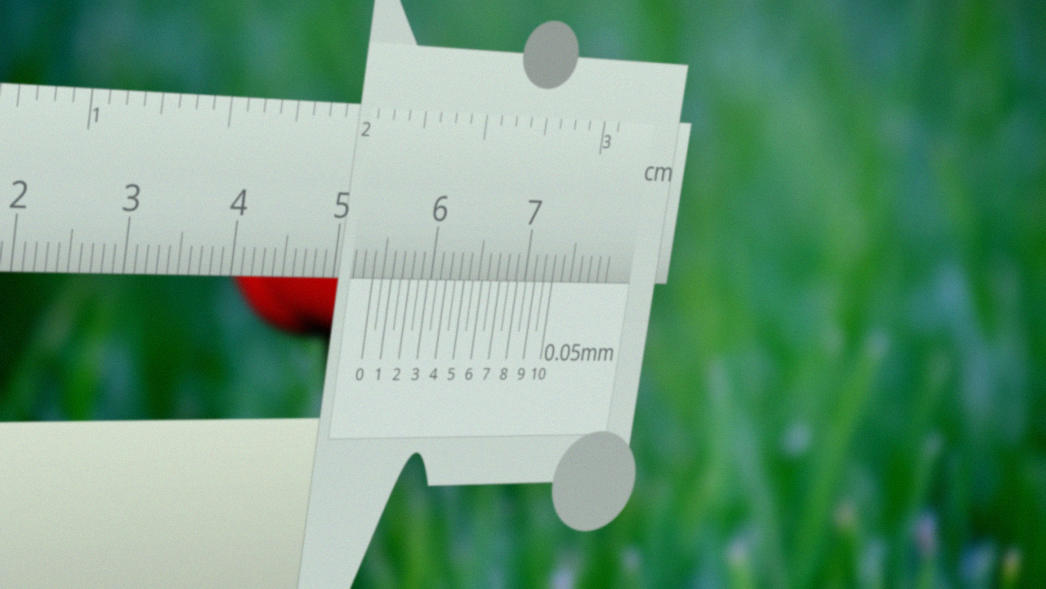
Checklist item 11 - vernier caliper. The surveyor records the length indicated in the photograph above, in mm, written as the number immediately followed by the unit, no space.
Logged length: 54.0mm
